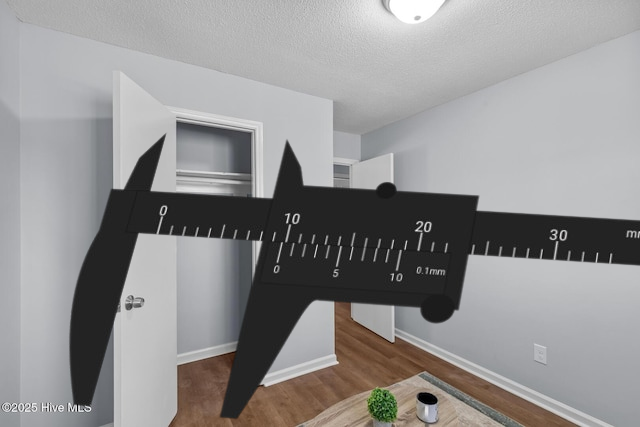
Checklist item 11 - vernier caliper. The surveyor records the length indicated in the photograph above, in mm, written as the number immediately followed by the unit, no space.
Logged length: 9.7mm
